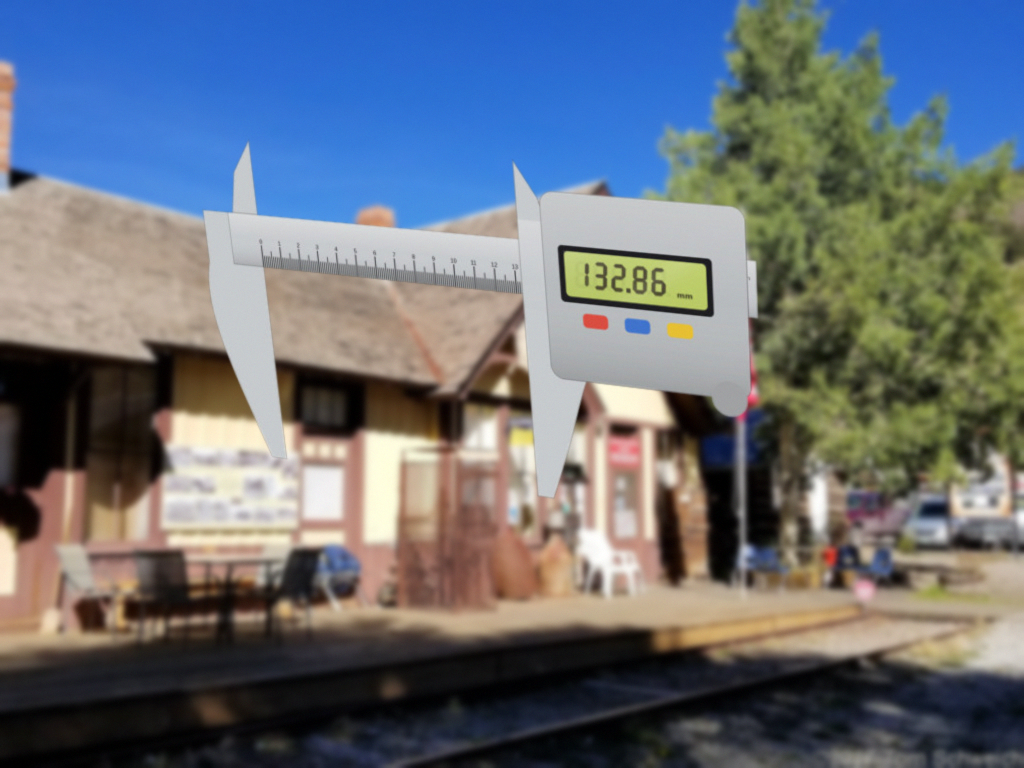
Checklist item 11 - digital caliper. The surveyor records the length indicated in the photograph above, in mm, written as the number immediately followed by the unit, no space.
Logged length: 132.86mm
